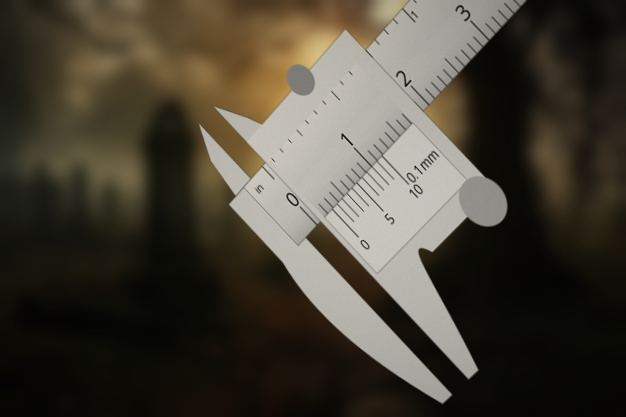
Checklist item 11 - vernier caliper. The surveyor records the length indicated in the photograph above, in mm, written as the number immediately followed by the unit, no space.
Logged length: 2.8mm
